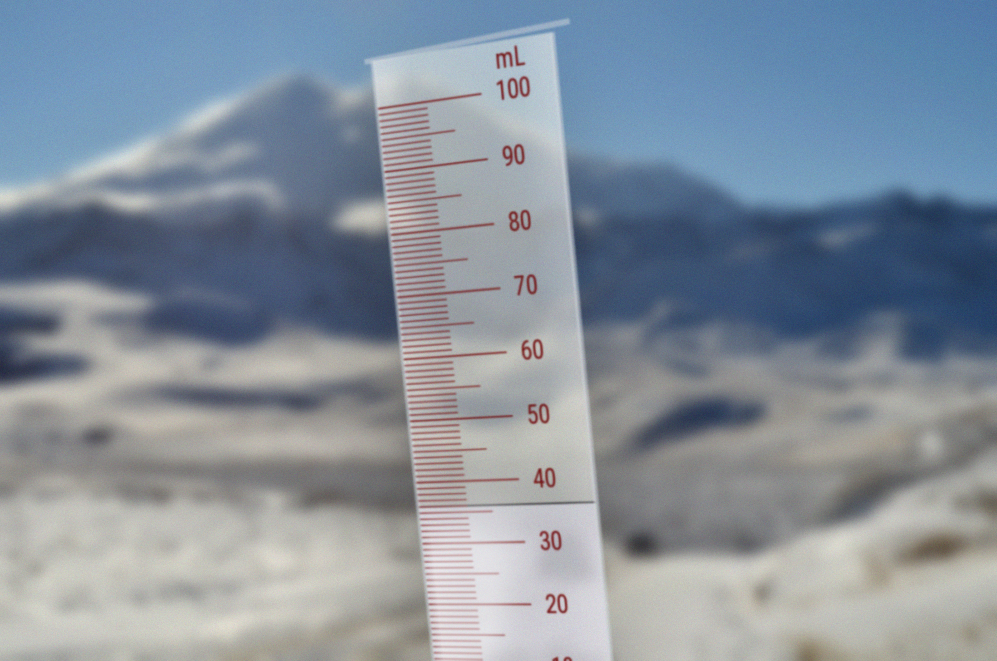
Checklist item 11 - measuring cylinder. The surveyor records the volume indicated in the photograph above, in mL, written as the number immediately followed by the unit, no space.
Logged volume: 36mL
